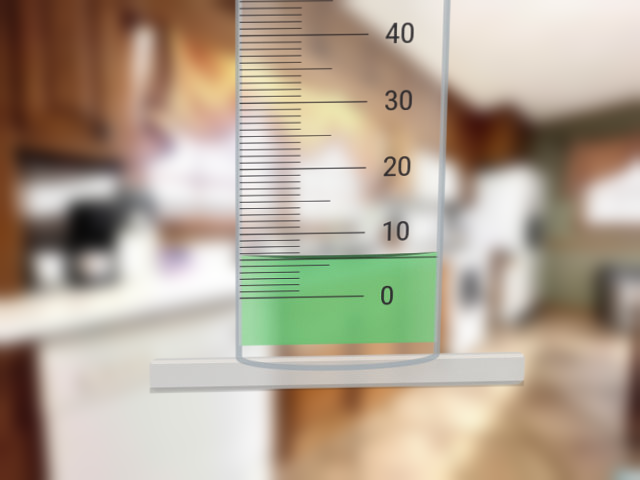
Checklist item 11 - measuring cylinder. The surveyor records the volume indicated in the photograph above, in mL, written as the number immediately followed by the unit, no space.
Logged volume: 6mL
